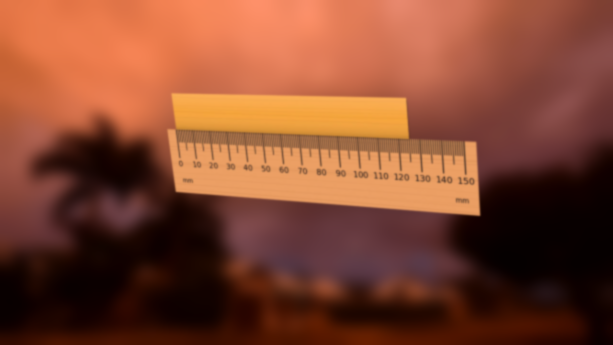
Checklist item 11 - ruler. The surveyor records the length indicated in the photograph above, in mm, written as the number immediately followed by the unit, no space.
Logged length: 125mm
